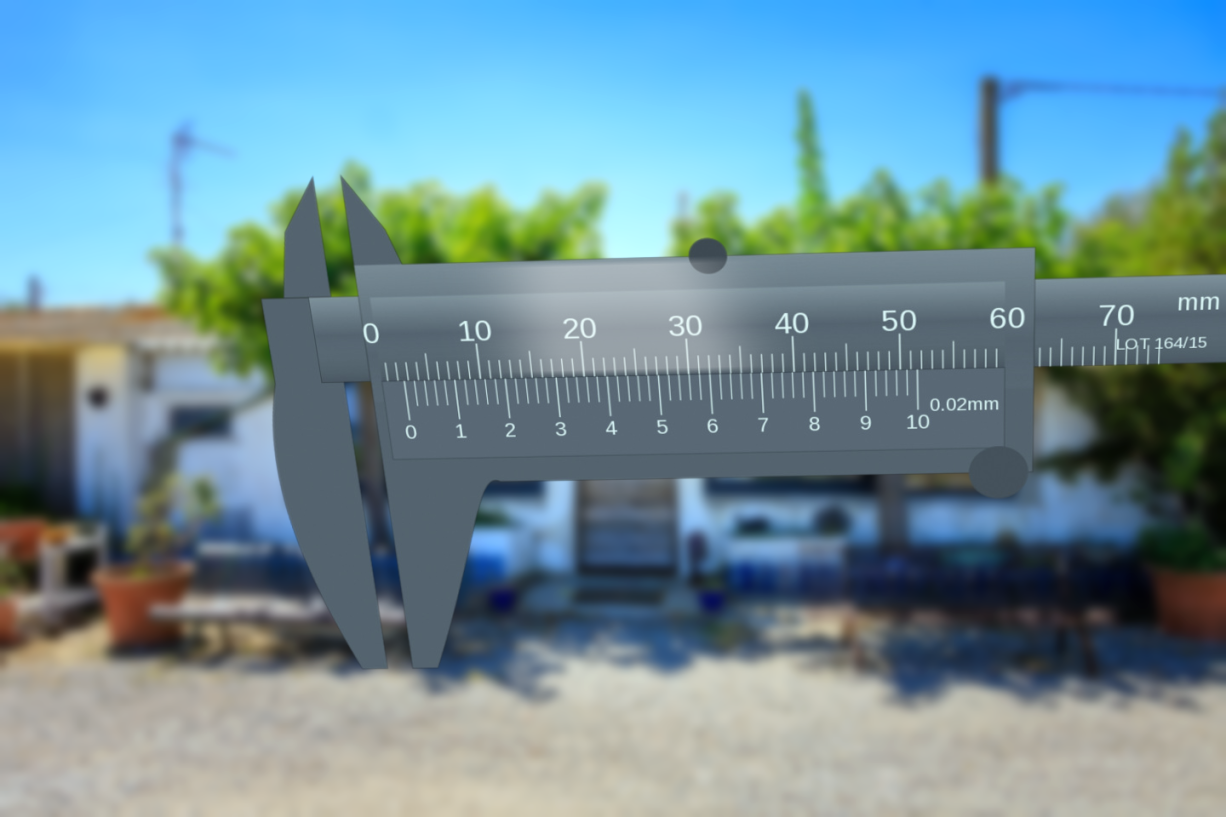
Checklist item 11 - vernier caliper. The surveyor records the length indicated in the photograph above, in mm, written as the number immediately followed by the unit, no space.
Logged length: 2.6mm
